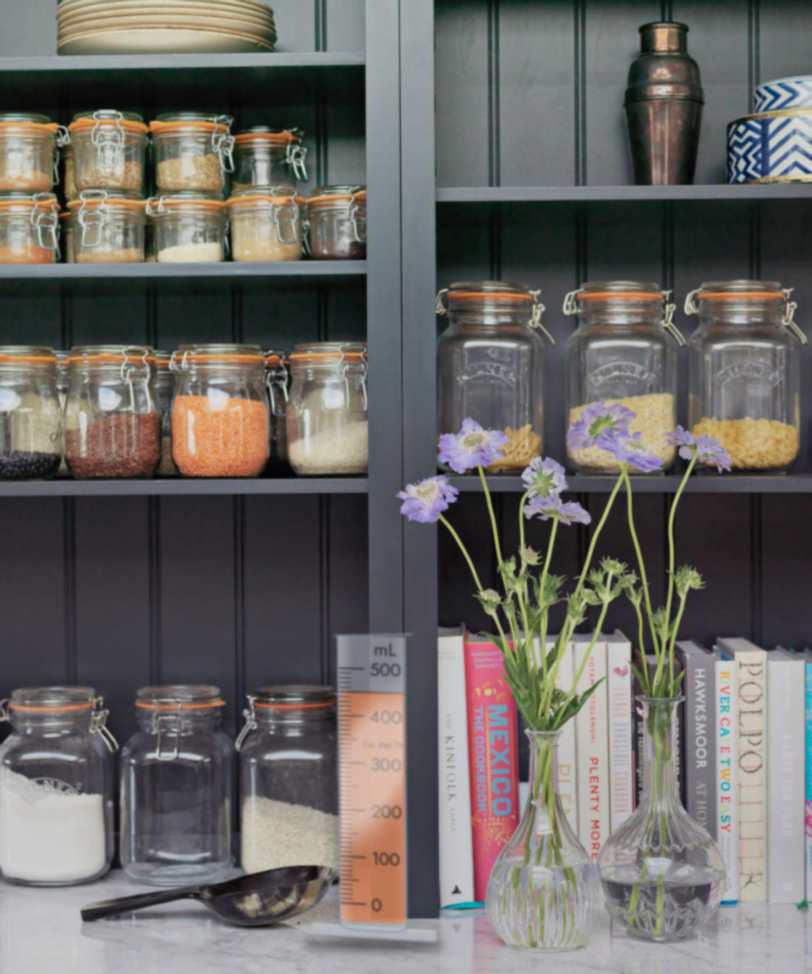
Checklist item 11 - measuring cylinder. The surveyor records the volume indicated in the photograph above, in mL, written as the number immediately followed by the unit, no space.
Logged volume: 450mL
